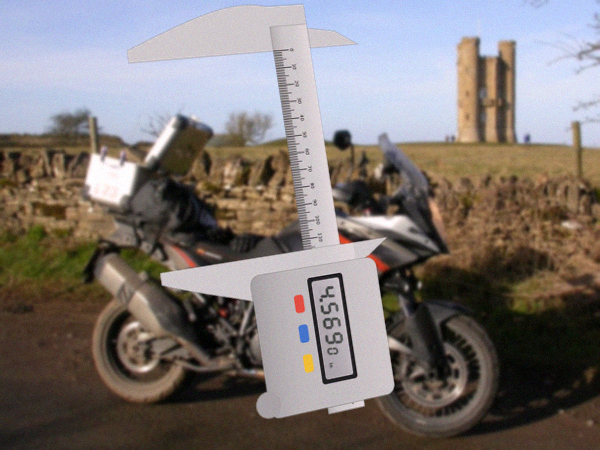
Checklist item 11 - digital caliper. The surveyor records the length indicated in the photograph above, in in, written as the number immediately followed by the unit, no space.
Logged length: 4.5690in
